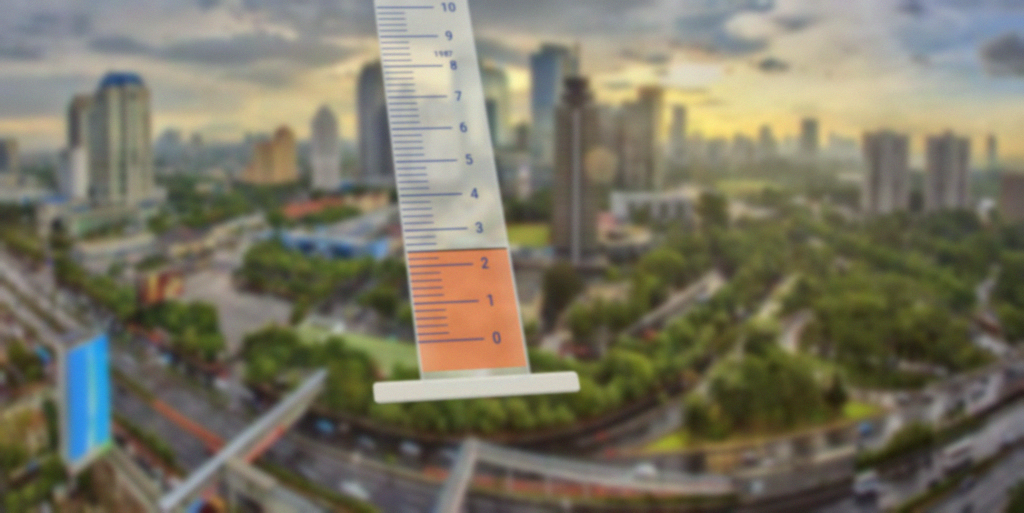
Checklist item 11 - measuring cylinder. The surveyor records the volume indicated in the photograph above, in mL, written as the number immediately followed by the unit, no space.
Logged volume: 2.4mL
